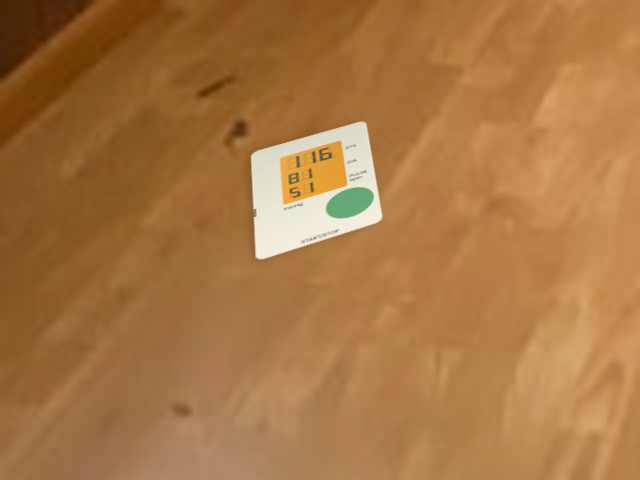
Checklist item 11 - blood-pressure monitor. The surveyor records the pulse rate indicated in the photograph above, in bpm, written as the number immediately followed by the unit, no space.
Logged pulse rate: 51bpm
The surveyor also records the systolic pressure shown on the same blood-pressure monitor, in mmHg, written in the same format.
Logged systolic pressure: 116mmHg
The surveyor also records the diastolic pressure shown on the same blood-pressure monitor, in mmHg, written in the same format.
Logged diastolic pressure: 81mmHg
